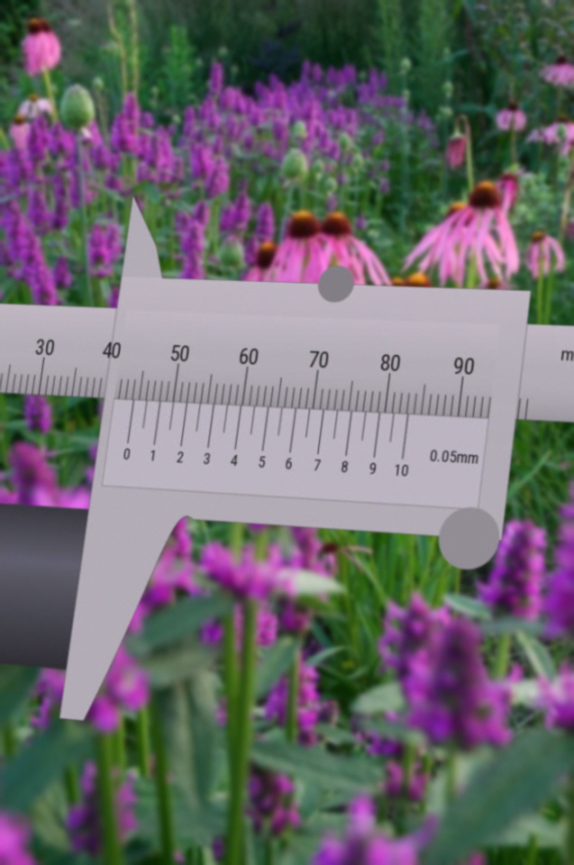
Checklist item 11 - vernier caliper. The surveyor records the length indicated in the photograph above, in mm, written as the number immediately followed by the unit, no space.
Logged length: 44.2mm
